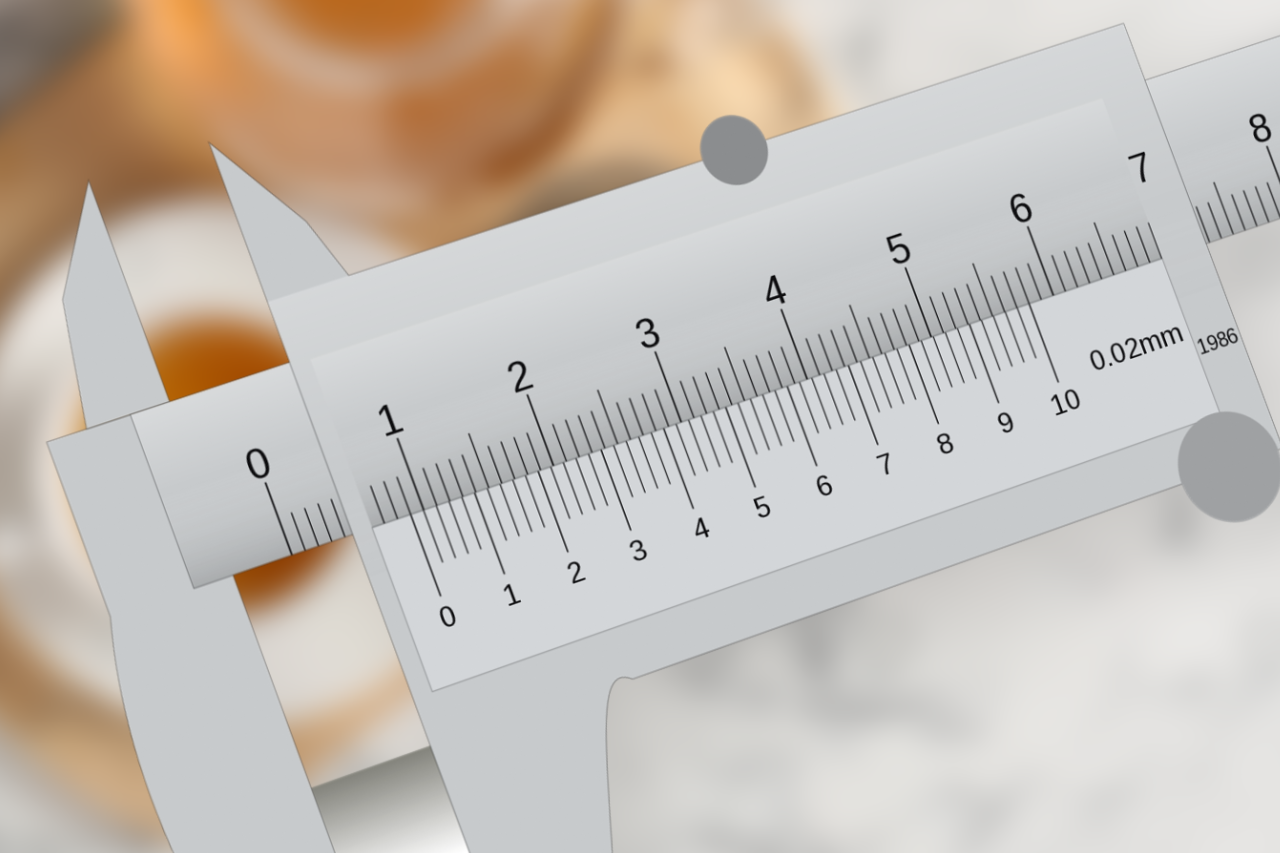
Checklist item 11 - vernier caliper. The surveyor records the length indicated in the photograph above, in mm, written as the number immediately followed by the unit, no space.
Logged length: 9.0mm
